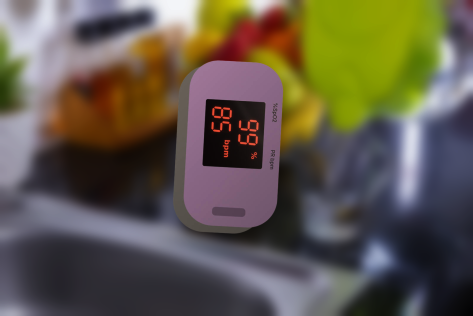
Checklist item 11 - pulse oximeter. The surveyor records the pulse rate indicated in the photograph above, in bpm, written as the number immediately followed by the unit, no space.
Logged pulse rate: 85bpm
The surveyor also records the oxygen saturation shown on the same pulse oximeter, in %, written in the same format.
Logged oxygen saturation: 99%
